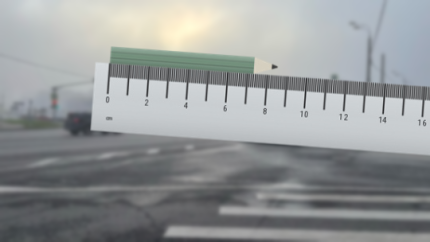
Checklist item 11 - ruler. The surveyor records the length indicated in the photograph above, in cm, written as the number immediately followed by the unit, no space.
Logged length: 8.5cm
